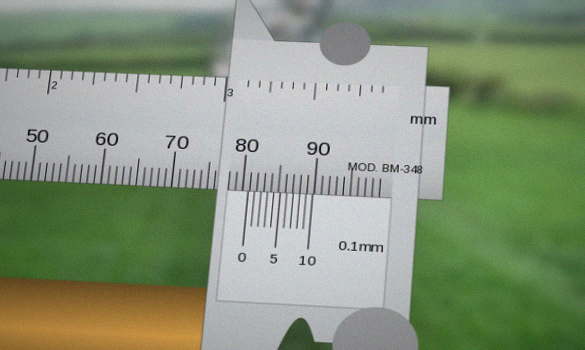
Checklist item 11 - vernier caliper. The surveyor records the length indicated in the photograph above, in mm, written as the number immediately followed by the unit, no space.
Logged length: 80.8mm
